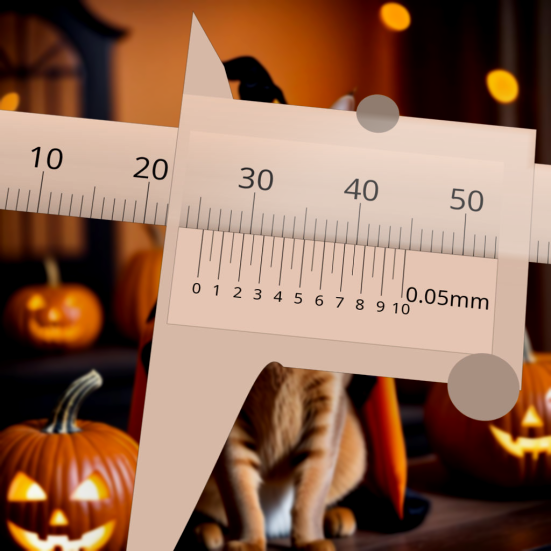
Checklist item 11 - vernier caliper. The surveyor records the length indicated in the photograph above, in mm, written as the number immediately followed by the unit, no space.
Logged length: 25.6mm
